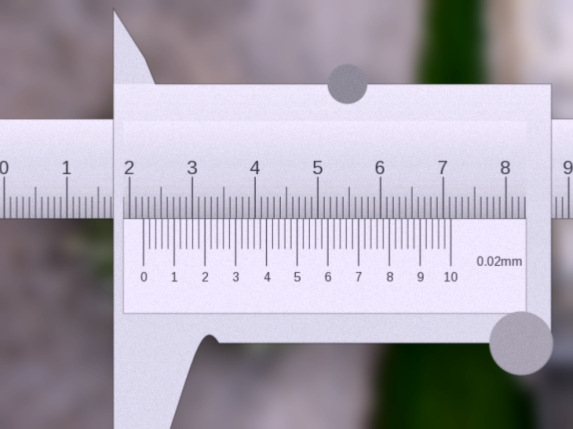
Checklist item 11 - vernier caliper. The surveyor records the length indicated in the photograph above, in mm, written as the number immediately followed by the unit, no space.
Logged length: 22.2mm
